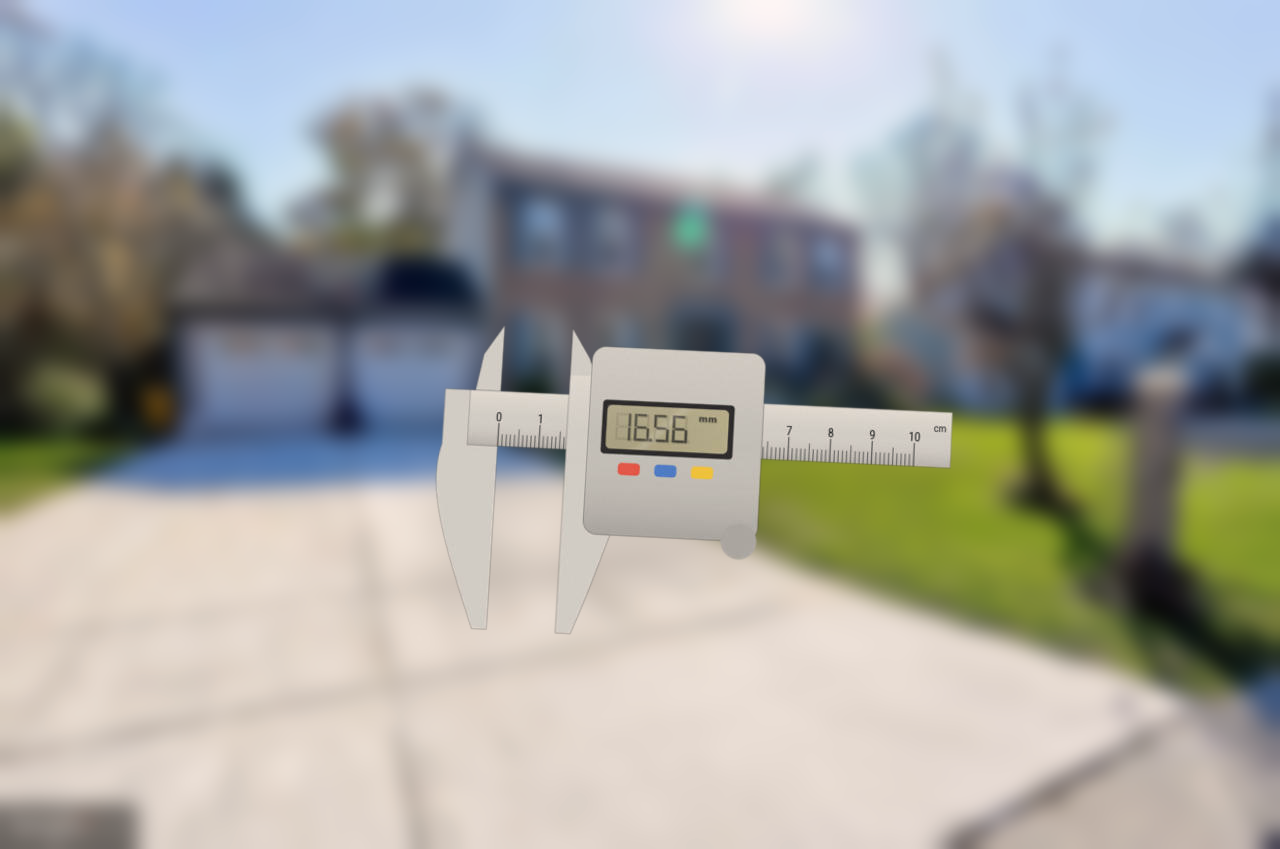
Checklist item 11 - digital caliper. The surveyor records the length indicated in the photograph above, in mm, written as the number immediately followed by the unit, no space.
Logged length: 16.56mm
